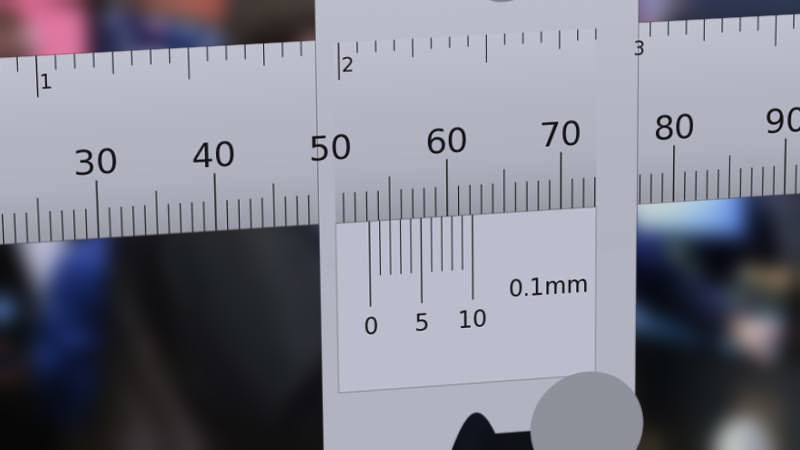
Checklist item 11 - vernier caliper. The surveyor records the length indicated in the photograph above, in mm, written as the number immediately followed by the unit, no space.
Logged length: 53.2mm
